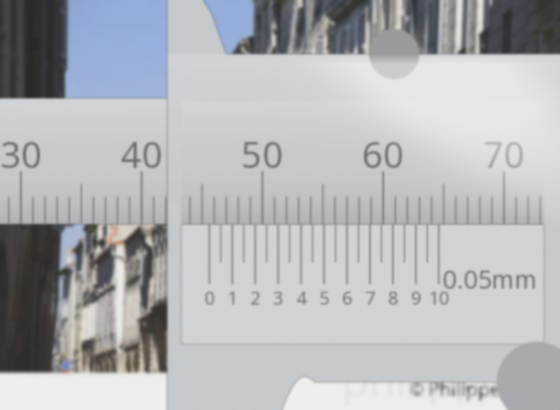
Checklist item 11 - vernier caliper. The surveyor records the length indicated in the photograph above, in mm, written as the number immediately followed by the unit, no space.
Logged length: 45.6mm
